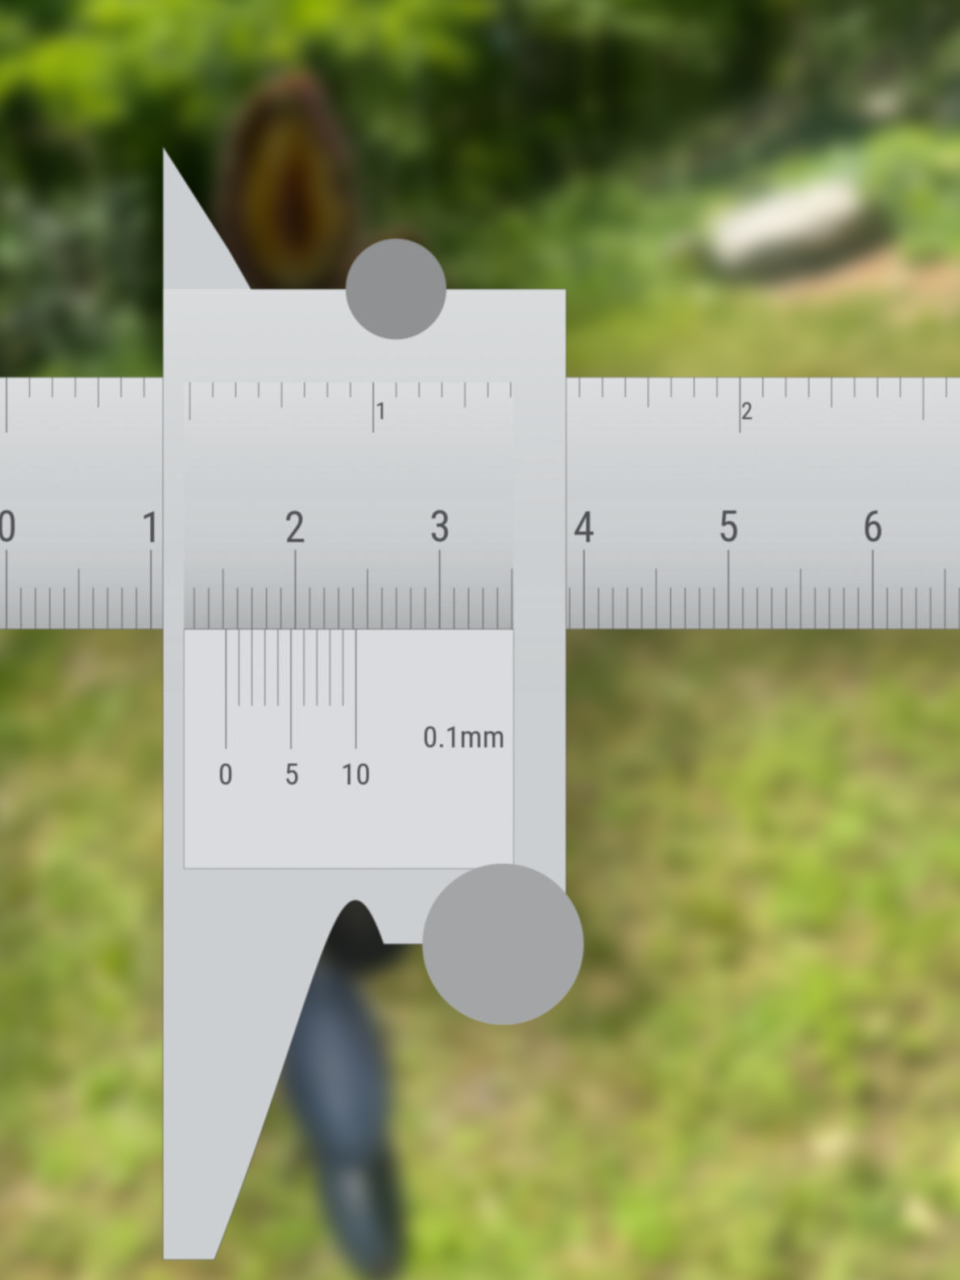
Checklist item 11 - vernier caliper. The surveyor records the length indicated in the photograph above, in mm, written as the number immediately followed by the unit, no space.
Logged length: 15.2mm
